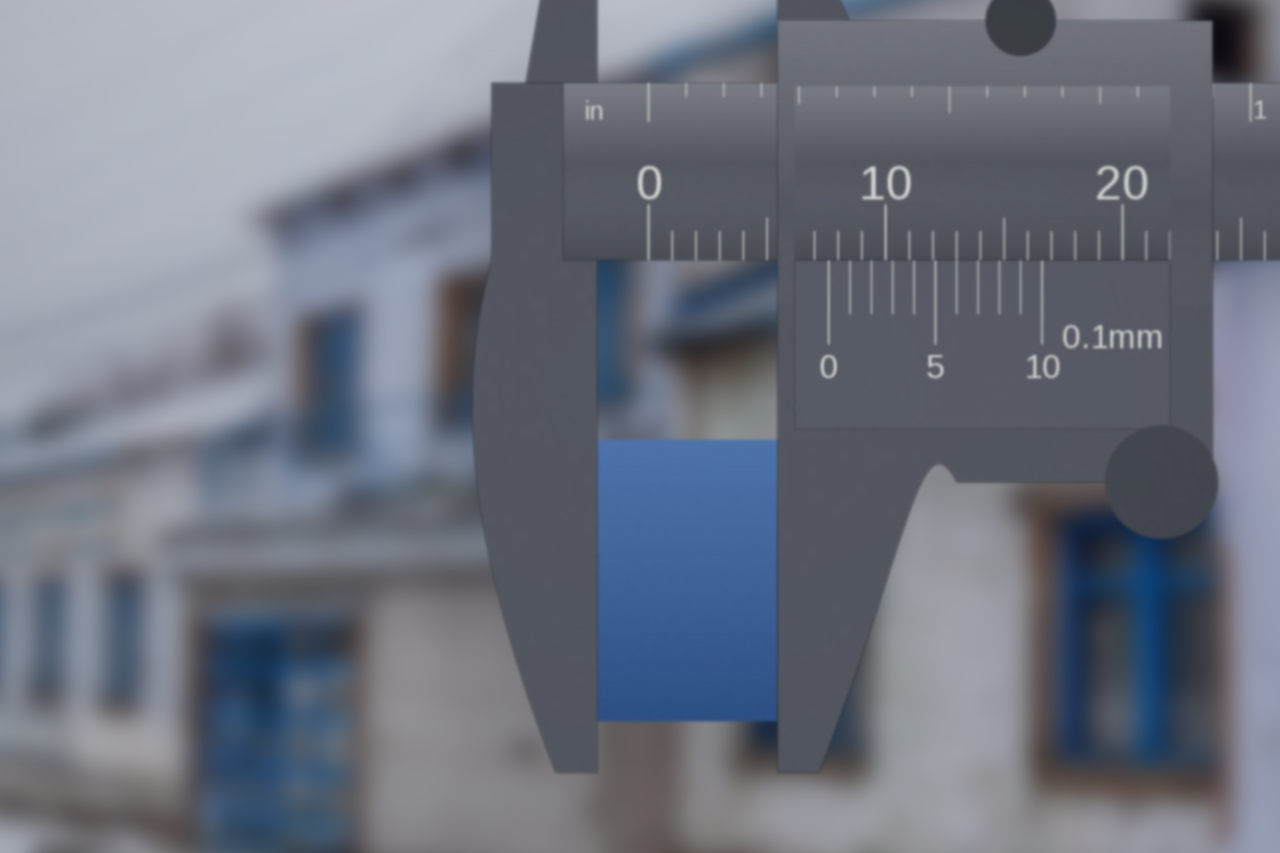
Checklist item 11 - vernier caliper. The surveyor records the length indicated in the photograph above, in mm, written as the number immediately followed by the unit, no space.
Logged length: 7.6mm
